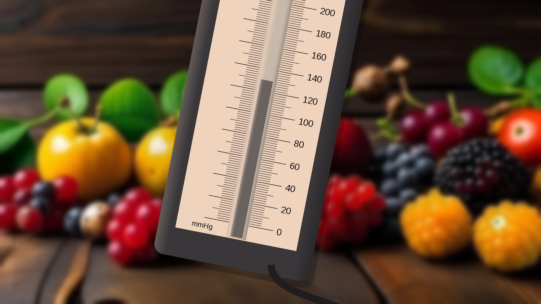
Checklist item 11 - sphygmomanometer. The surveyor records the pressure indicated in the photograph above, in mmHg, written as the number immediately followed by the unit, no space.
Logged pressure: 130mmHg
